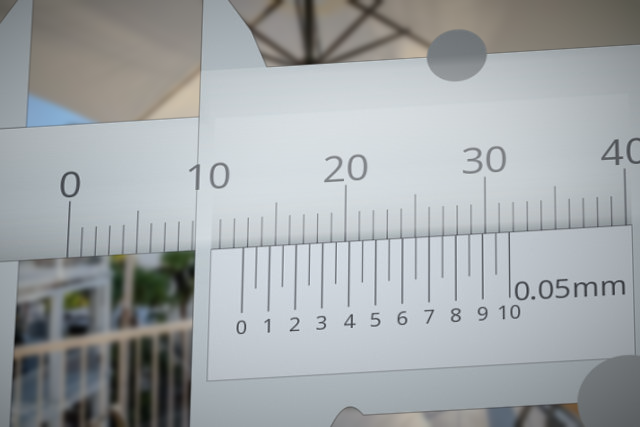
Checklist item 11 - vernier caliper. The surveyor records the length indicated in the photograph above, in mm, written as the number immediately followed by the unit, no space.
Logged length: 12.7mm
